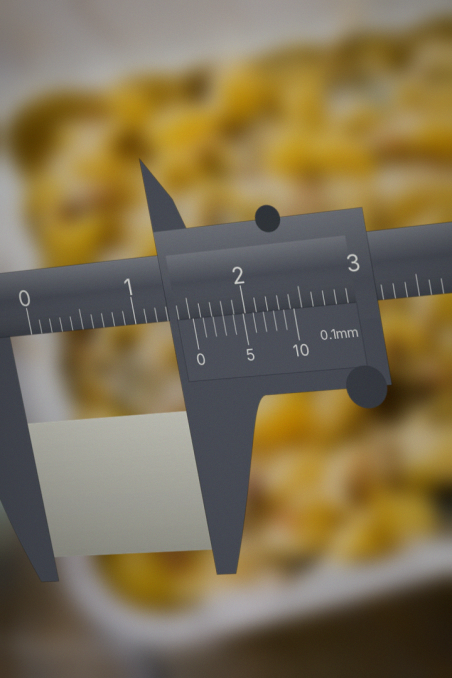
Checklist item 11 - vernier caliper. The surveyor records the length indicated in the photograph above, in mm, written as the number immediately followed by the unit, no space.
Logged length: 15.3mm
